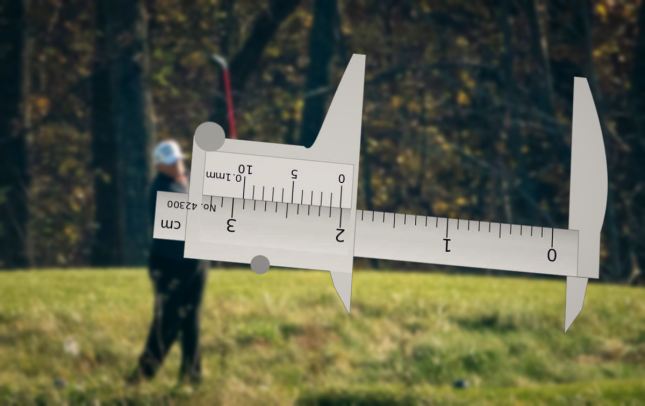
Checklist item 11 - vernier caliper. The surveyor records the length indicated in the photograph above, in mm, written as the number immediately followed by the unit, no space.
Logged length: 20.1mm
